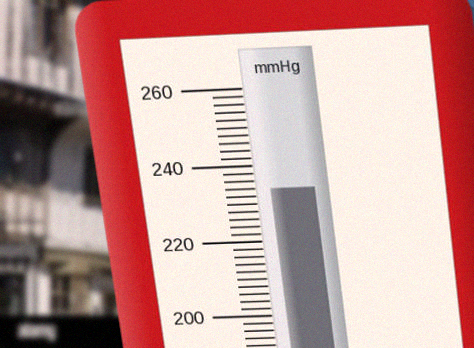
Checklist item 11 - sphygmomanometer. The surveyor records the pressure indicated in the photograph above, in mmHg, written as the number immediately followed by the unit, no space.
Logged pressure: 234mmHg
